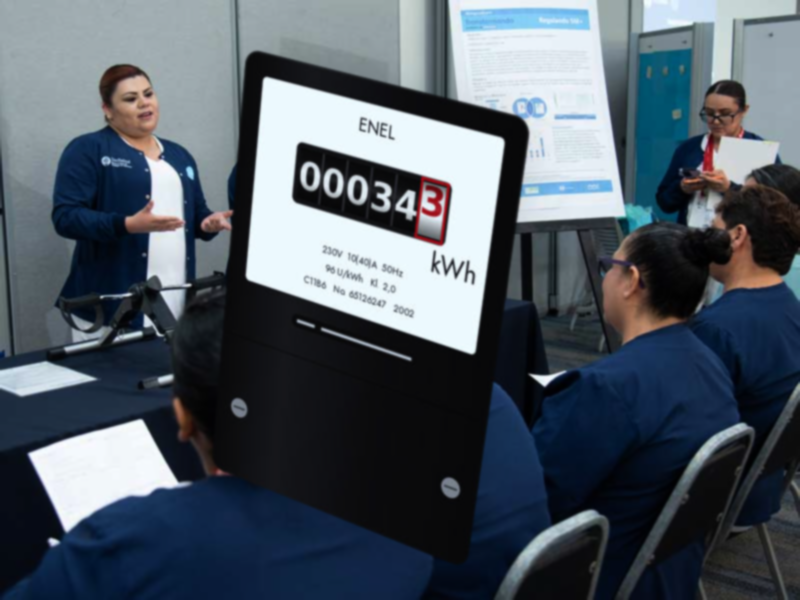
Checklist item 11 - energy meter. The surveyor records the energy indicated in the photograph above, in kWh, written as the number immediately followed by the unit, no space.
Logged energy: 34.3kWh
